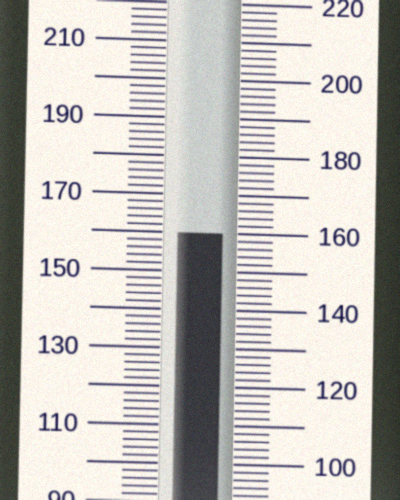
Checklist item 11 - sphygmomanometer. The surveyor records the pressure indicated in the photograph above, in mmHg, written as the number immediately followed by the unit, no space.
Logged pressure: 160mmHg
